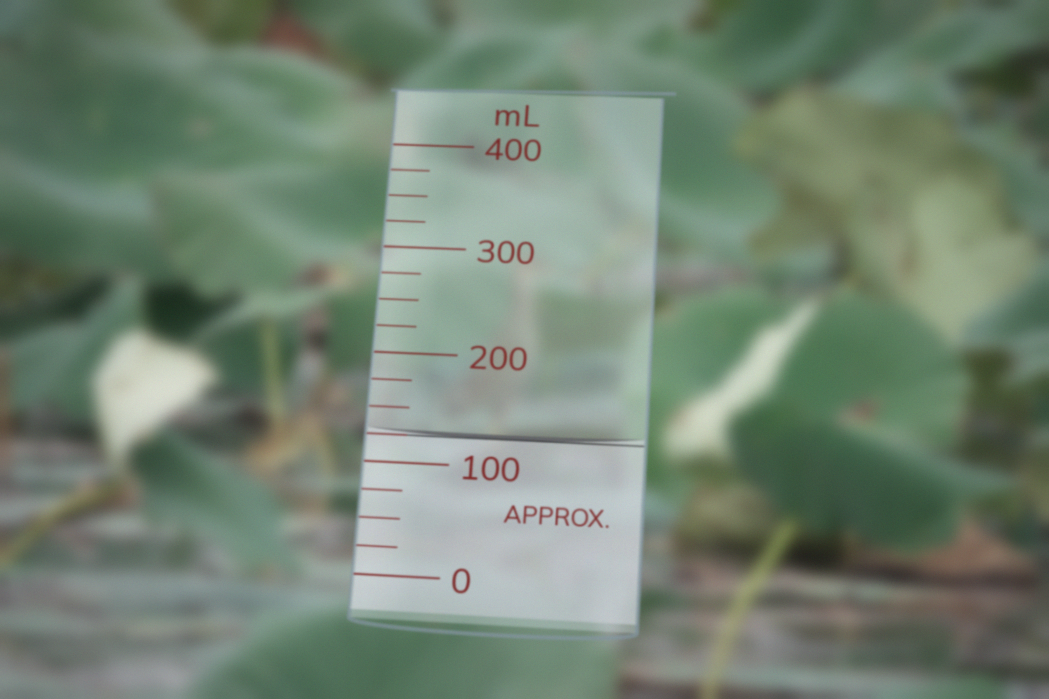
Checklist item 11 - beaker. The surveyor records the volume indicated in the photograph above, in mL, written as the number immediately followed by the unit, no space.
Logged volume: 125mL
